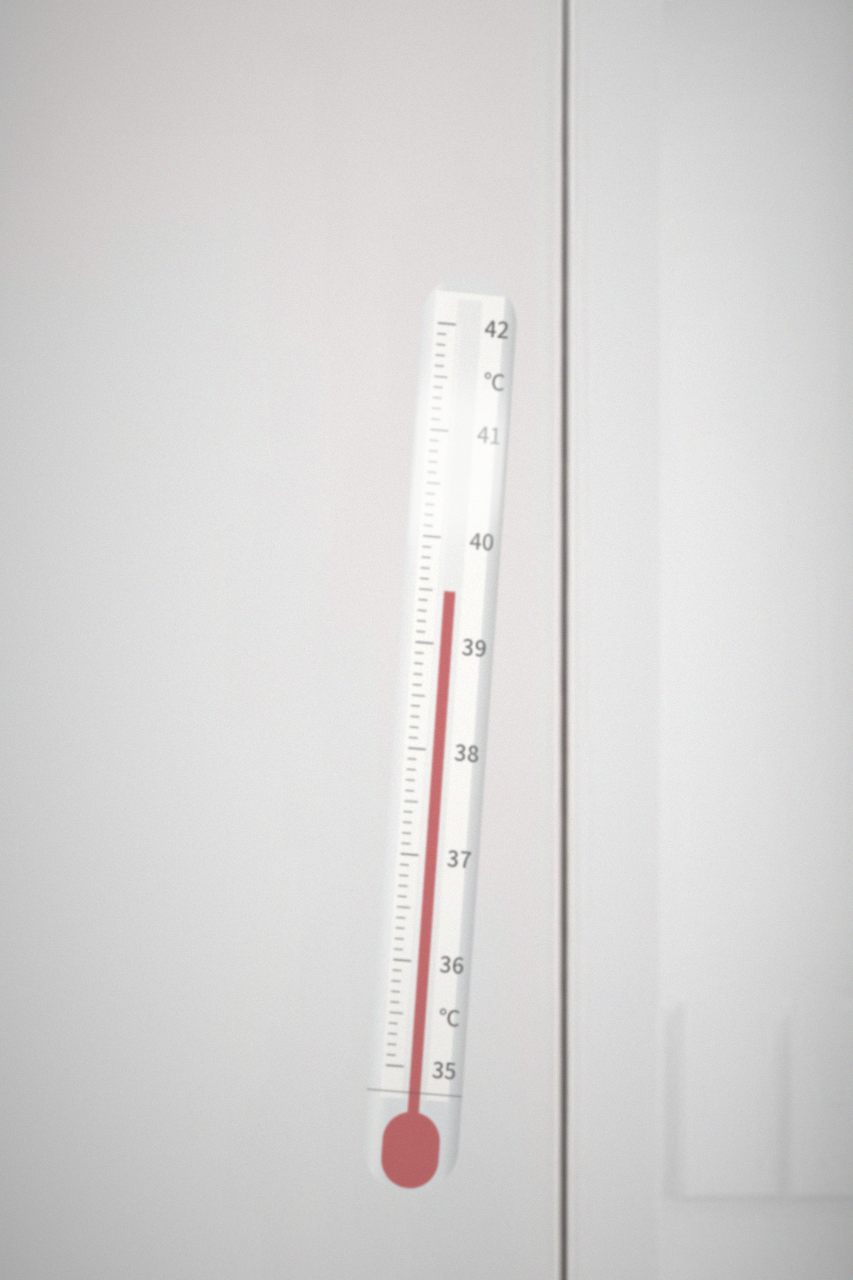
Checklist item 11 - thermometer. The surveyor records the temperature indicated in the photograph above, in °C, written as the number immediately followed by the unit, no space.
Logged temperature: 39.5°C
